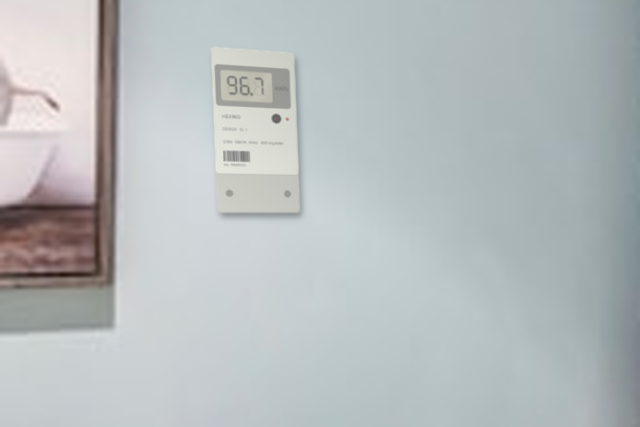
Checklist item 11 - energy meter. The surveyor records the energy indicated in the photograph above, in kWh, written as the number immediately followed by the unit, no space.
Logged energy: 96.7kWh
